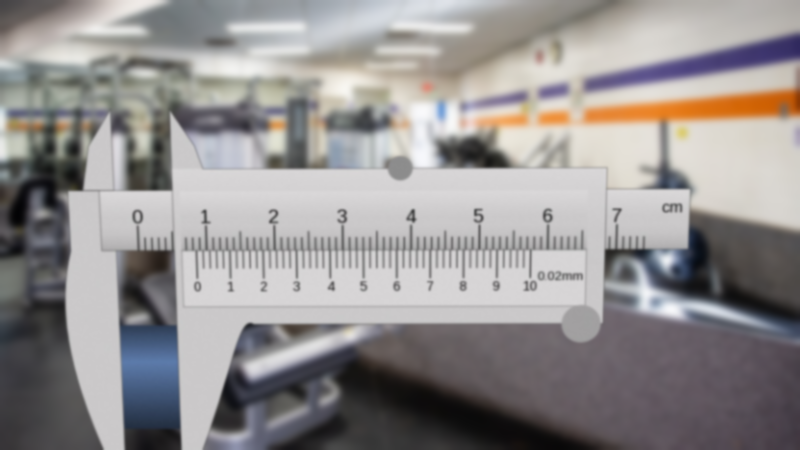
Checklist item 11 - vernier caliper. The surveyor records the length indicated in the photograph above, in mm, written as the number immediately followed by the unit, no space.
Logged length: 8.5mm
